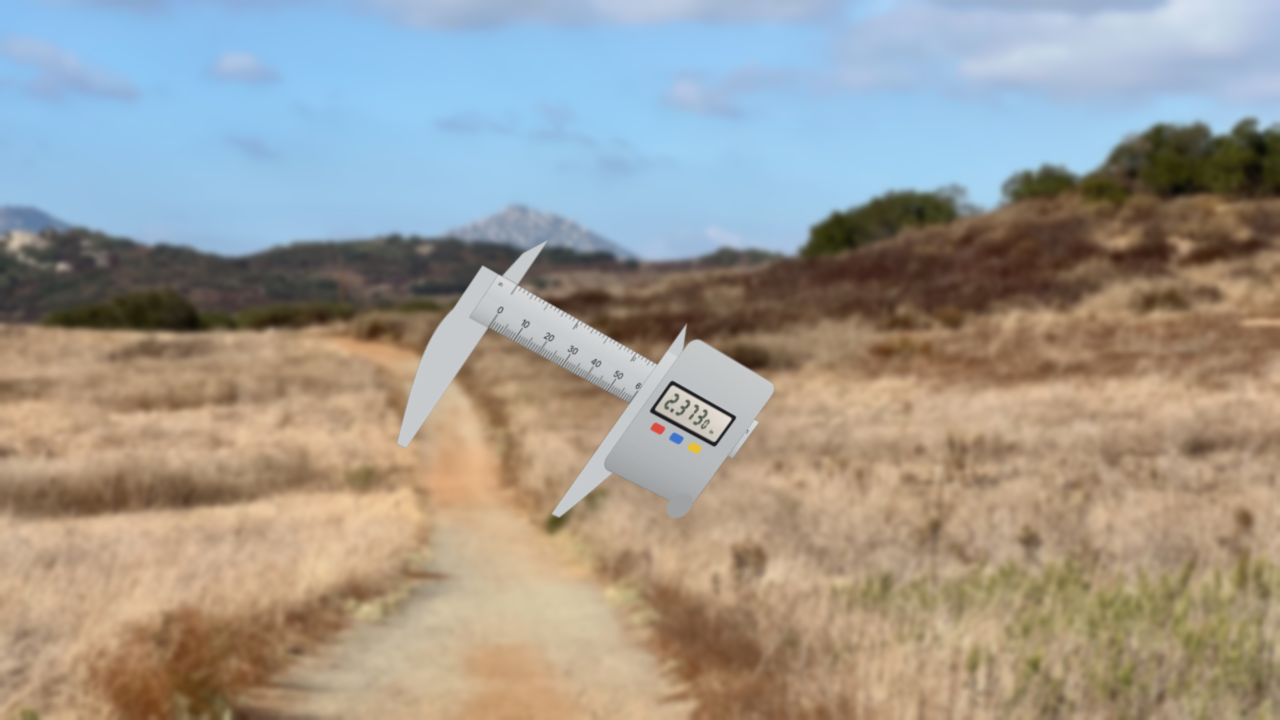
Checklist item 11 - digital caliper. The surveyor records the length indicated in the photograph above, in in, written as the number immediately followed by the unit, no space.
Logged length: 2.3730in
